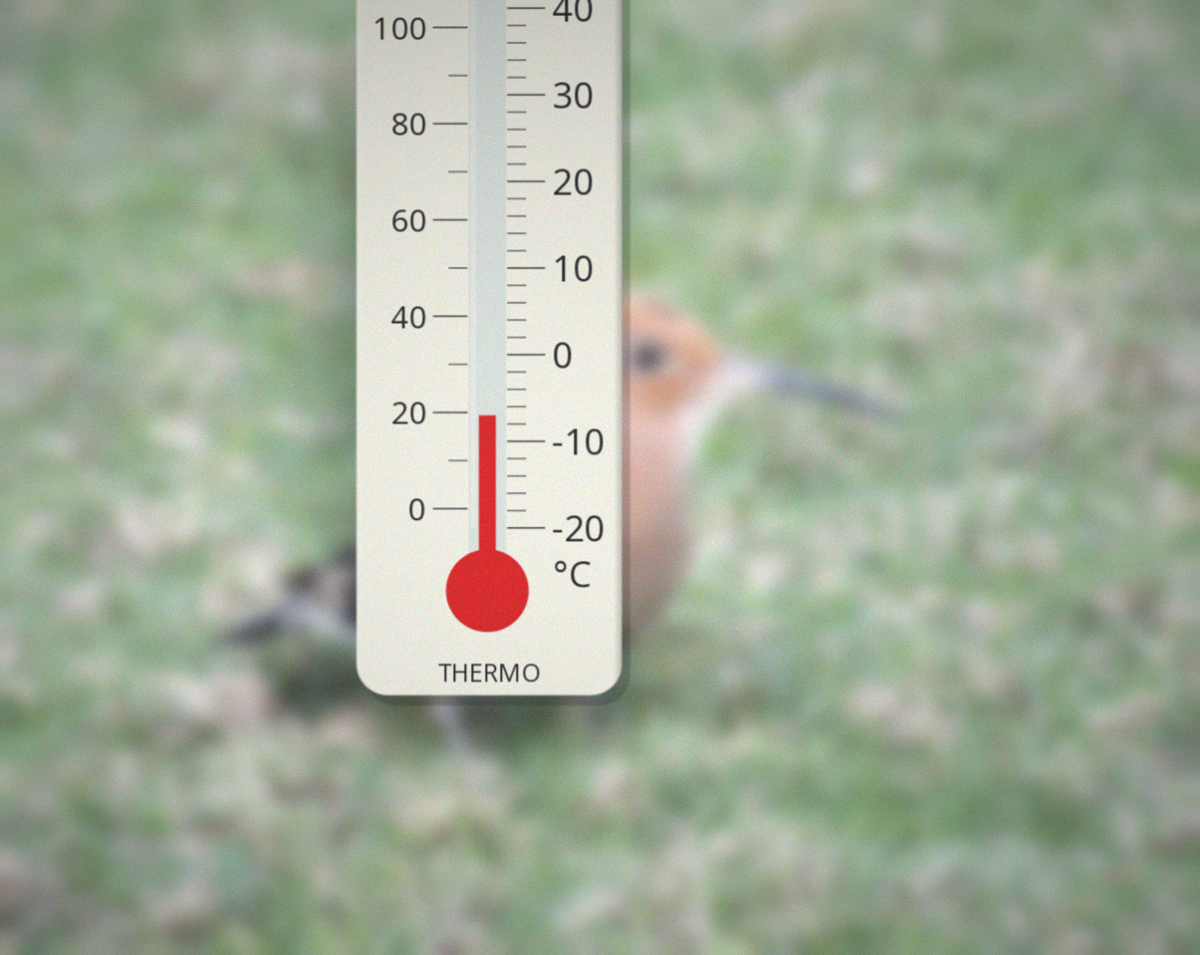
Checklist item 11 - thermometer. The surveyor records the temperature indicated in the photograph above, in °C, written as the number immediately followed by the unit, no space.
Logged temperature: -7°C
